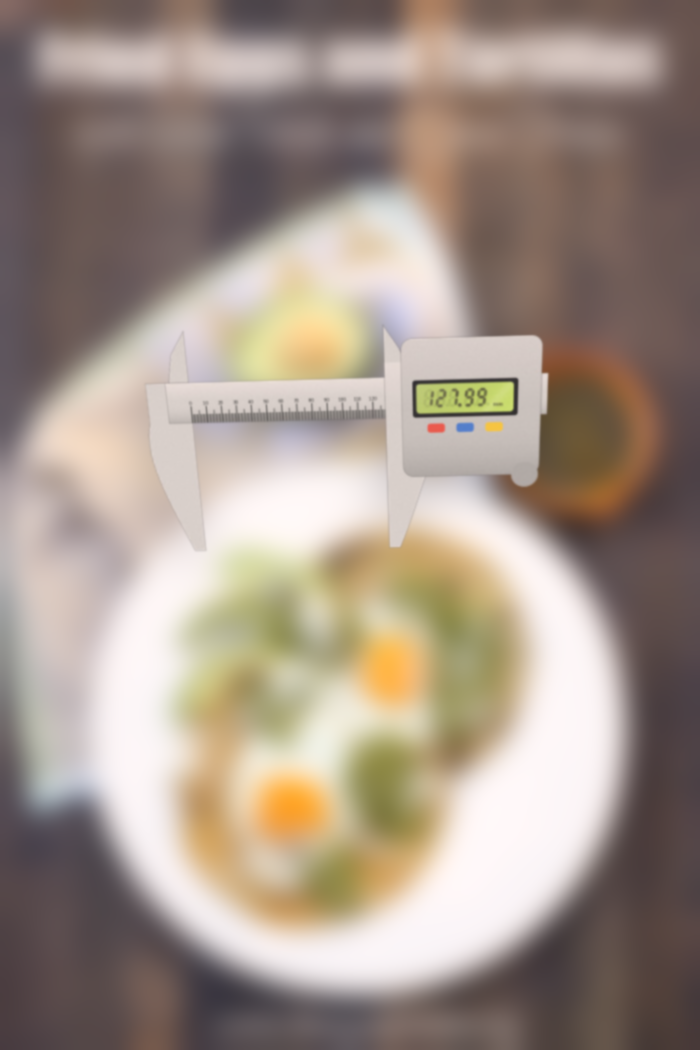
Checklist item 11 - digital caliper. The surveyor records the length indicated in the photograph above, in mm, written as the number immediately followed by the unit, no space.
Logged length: 127.99mm
